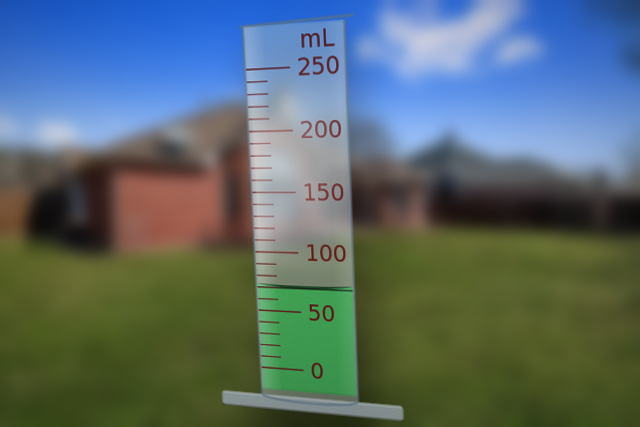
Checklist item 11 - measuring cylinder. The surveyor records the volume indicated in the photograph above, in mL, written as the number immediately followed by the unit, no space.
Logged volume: 70mL
